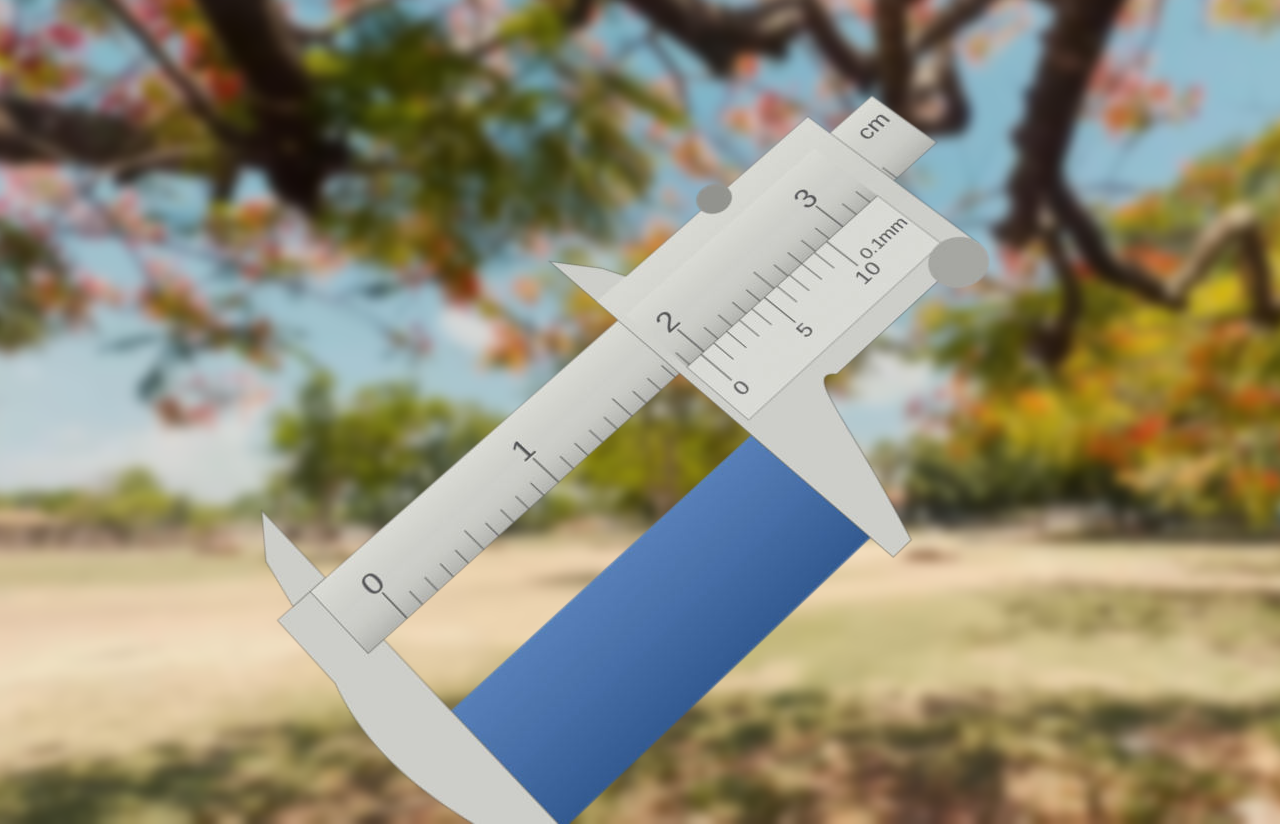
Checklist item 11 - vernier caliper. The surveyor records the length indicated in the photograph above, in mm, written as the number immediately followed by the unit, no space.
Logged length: 19.8mm
